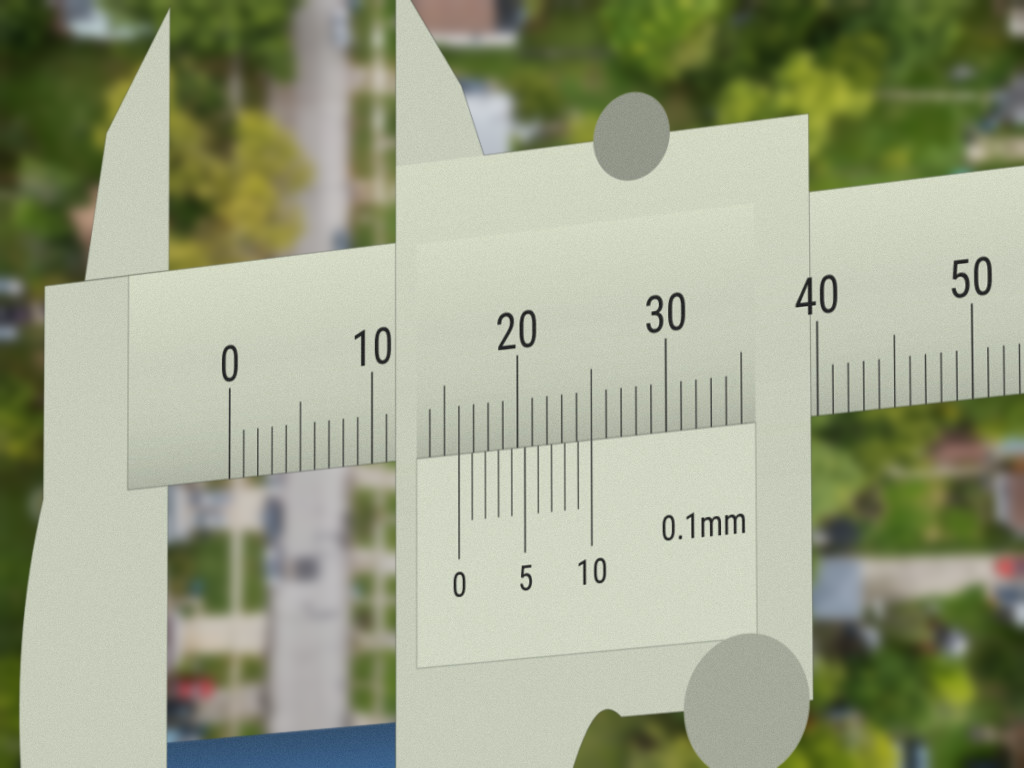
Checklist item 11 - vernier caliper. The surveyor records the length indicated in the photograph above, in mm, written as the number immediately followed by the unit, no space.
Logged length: 16.0mm
